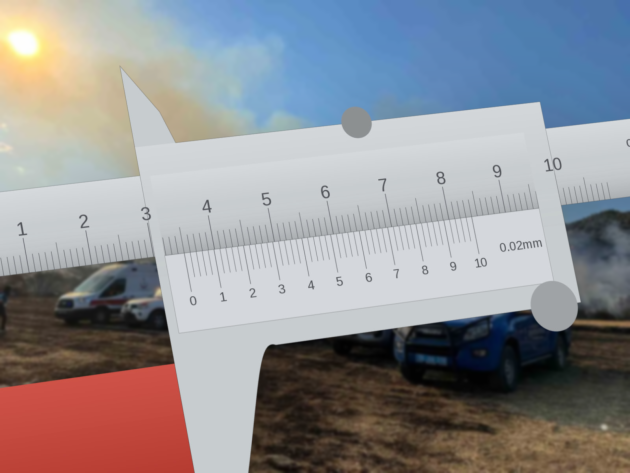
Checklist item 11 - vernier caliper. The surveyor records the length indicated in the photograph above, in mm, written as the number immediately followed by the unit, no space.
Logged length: 35.0mm
